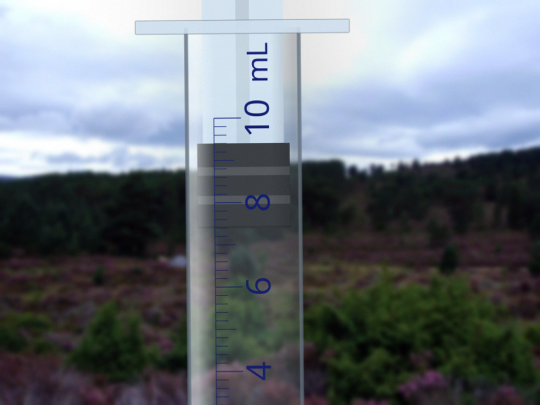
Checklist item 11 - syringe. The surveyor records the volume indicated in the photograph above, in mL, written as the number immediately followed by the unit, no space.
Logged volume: 7.4mL
